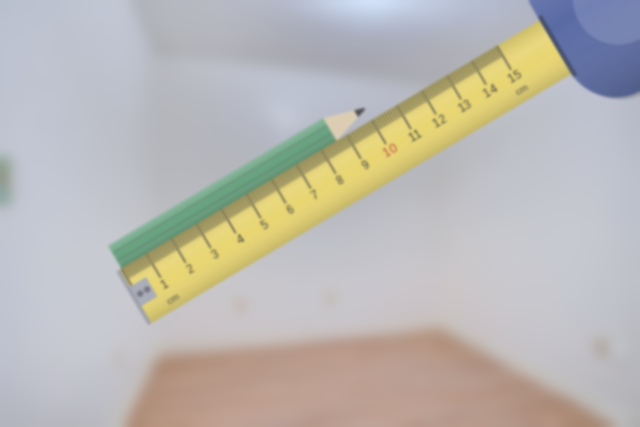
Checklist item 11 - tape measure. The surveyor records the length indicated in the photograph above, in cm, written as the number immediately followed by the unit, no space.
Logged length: 10cm
